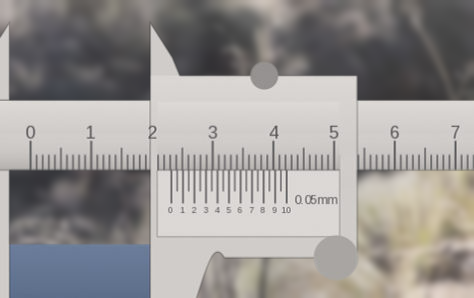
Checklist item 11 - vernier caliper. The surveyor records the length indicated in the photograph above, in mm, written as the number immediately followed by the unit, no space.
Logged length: 23.2mm
